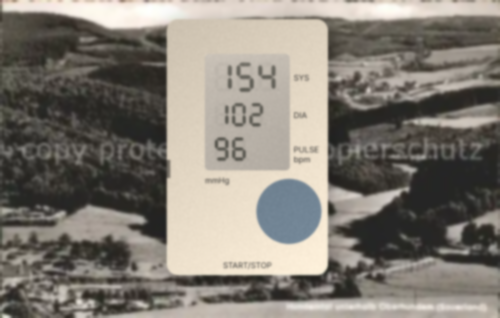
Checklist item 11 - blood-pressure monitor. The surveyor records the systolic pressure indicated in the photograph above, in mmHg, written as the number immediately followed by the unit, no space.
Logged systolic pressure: 154mmHg
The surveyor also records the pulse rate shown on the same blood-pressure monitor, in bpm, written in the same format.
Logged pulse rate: 96bpm
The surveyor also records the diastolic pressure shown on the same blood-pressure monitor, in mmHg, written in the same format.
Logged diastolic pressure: 102mmHg
